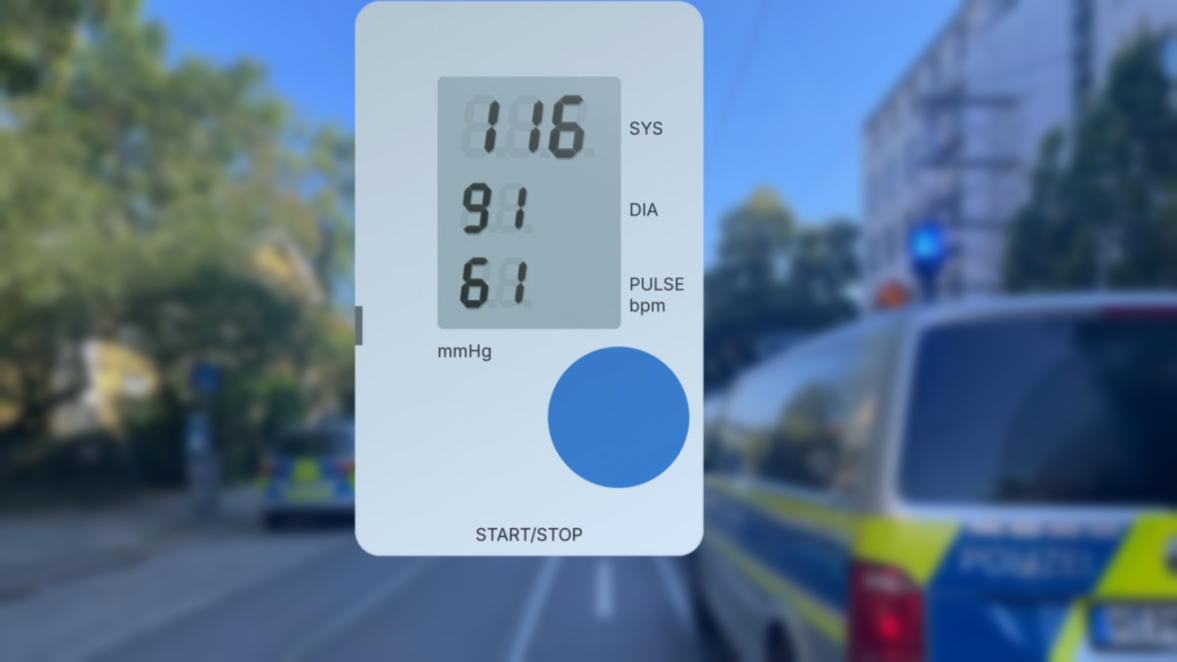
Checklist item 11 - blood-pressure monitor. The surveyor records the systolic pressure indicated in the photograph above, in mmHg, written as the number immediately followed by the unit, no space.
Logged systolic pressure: 116mmHg
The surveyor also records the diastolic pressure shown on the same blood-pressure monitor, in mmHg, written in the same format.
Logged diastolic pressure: 91mmHg
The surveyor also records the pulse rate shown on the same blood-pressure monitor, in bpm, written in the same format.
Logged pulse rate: 61bpm
